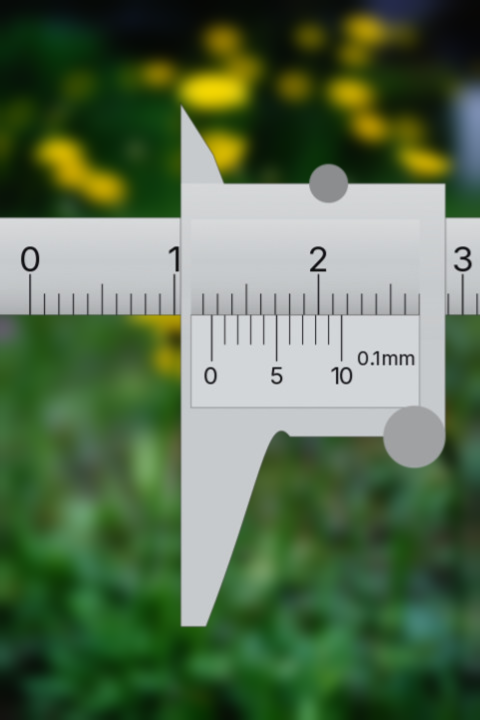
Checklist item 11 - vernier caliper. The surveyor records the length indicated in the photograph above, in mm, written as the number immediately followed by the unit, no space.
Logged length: 12.6mm
